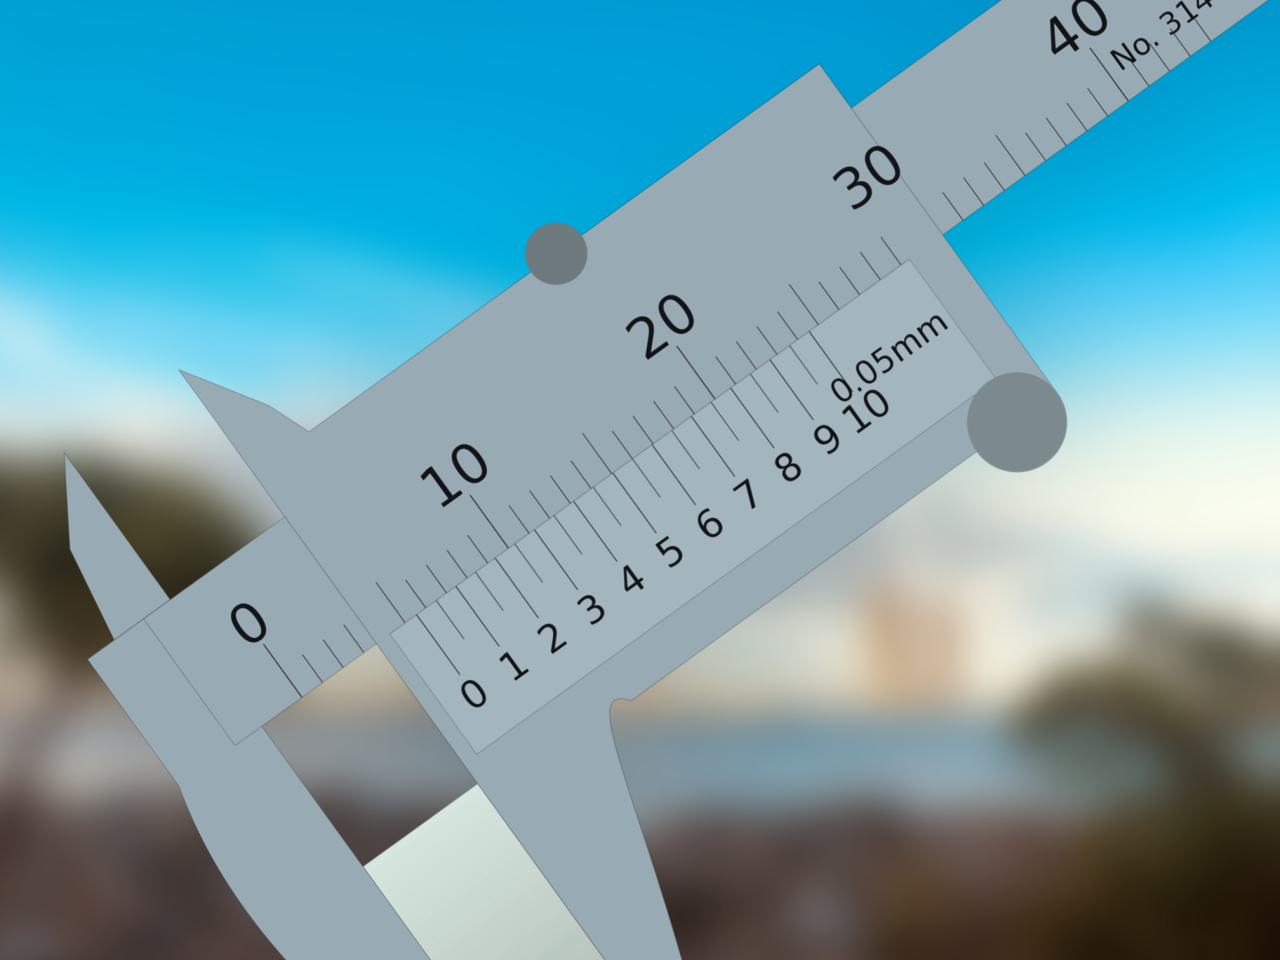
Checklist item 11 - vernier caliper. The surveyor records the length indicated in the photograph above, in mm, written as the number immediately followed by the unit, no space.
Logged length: 5.55mm
